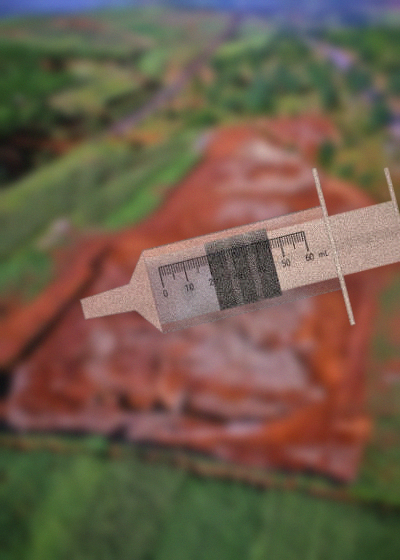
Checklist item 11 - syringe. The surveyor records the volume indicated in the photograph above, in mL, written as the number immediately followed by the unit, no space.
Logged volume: 20mL
